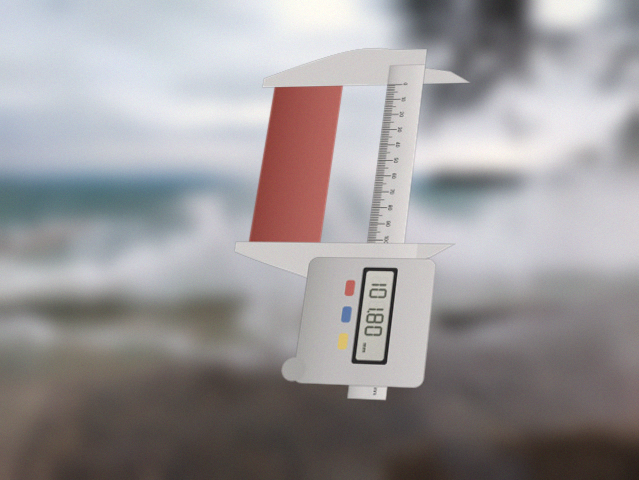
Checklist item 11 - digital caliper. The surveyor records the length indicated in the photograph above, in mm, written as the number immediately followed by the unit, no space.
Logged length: 101.80mm
